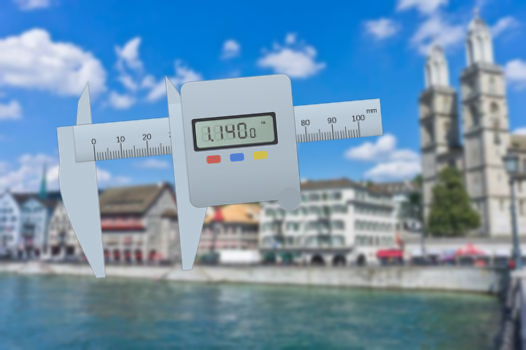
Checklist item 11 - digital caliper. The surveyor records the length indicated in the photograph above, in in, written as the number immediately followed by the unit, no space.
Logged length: 1.1400in
